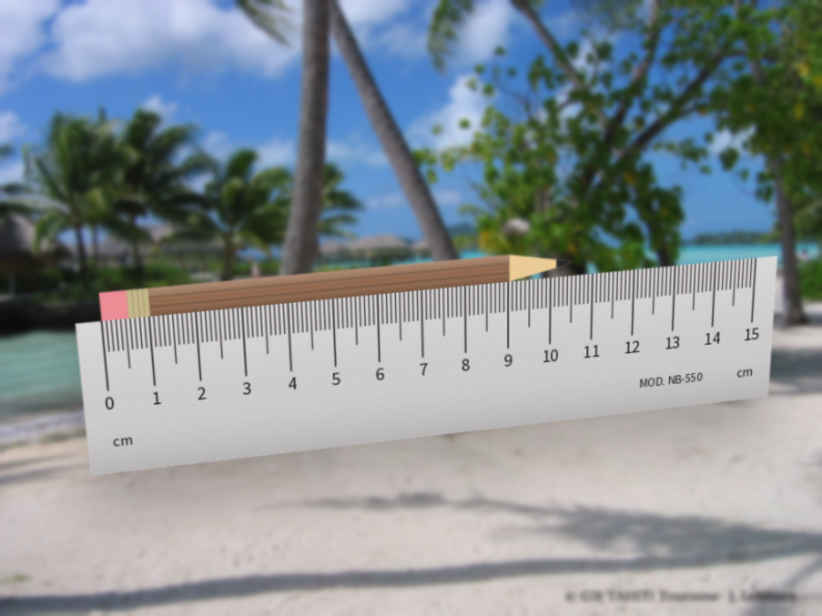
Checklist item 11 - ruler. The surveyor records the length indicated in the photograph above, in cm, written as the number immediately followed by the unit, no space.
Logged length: 10.5cm
